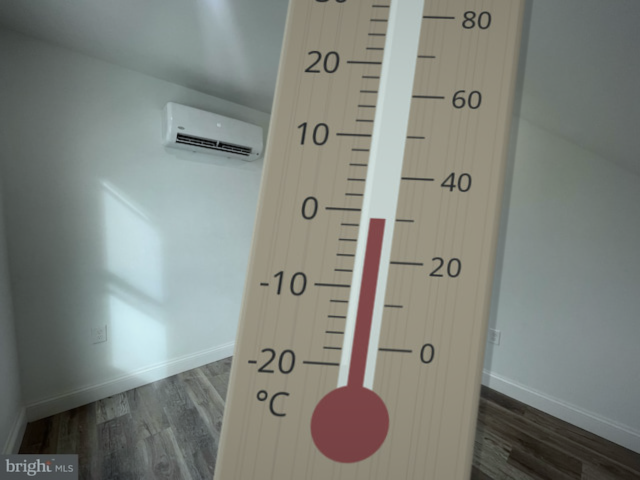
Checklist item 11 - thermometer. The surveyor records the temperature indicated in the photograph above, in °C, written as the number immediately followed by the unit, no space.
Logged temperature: -1°C
